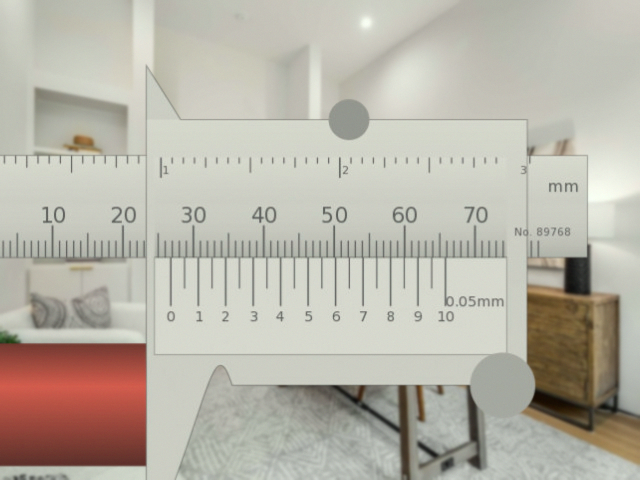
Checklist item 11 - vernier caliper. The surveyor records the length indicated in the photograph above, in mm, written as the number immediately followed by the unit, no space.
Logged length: 26.8mm
